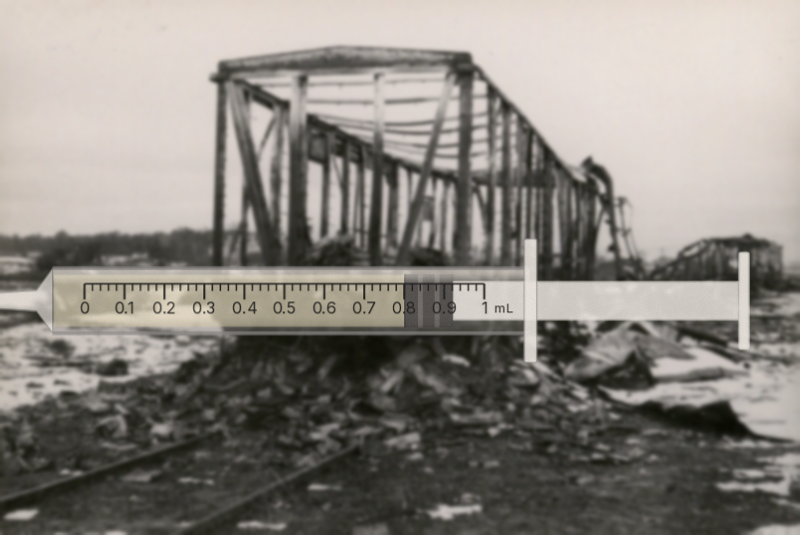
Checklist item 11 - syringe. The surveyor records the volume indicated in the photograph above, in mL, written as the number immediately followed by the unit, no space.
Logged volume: 0.8mL
